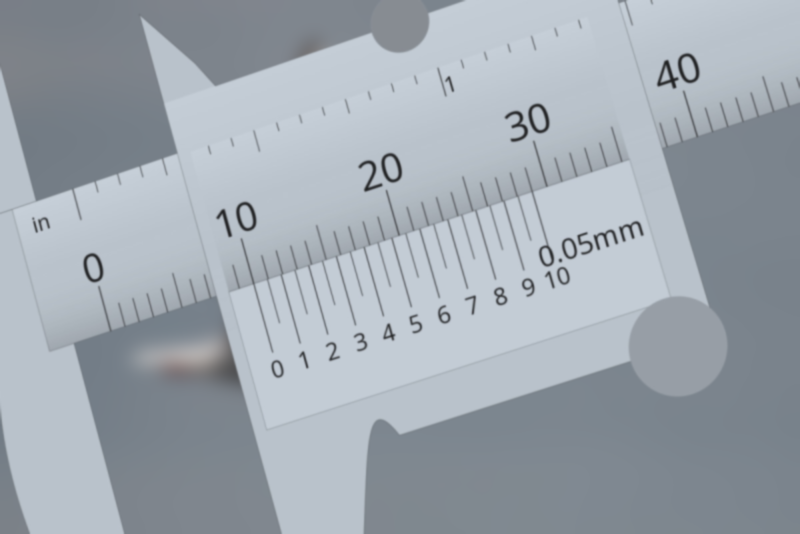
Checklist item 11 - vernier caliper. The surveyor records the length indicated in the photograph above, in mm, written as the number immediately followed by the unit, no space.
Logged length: 10.0mm
